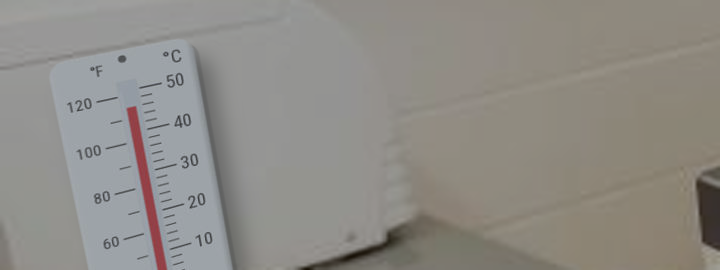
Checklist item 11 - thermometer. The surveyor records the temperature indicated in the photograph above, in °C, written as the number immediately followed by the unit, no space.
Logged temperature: 46°C
